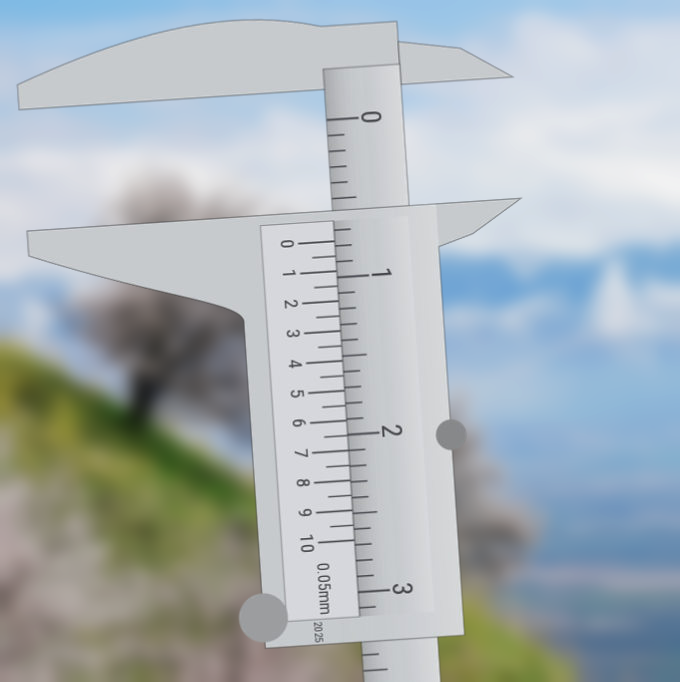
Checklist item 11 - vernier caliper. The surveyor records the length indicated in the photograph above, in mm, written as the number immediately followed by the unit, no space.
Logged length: 7.7mm
